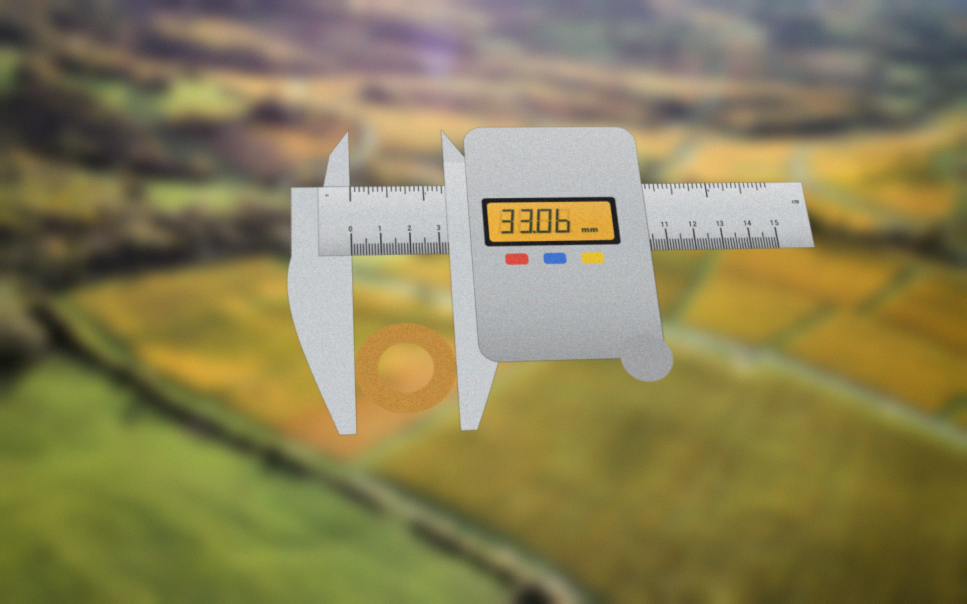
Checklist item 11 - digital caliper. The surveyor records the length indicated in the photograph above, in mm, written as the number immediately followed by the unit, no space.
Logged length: 33.06mm
